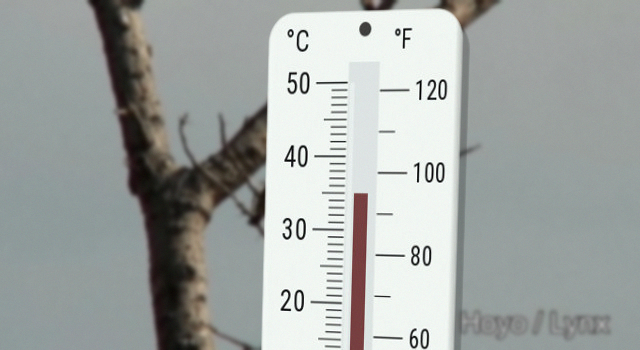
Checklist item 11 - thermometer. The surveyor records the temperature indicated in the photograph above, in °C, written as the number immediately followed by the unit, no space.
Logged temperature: 35°C
